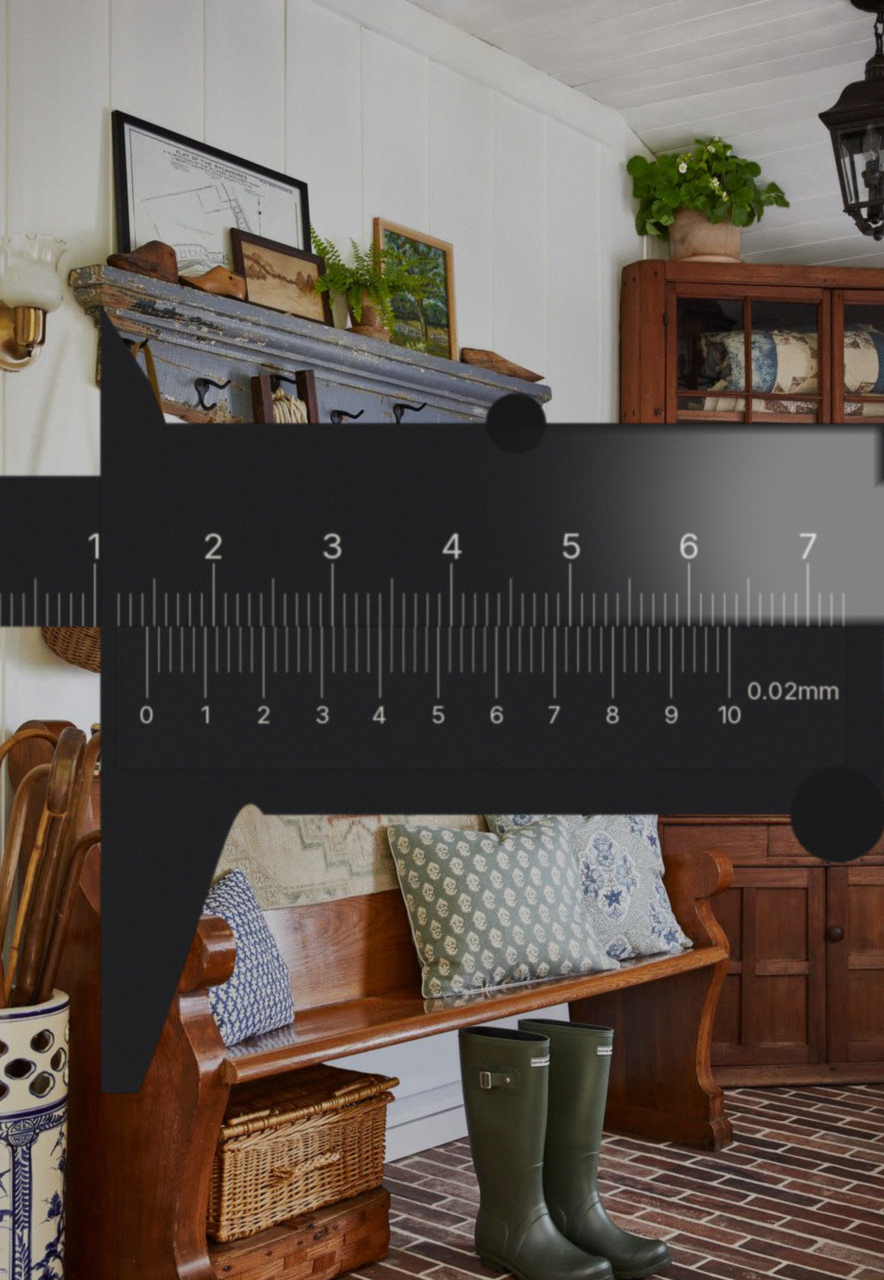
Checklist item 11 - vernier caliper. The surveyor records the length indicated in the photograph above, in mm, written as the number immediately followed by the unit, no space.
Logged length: 14.4mm
